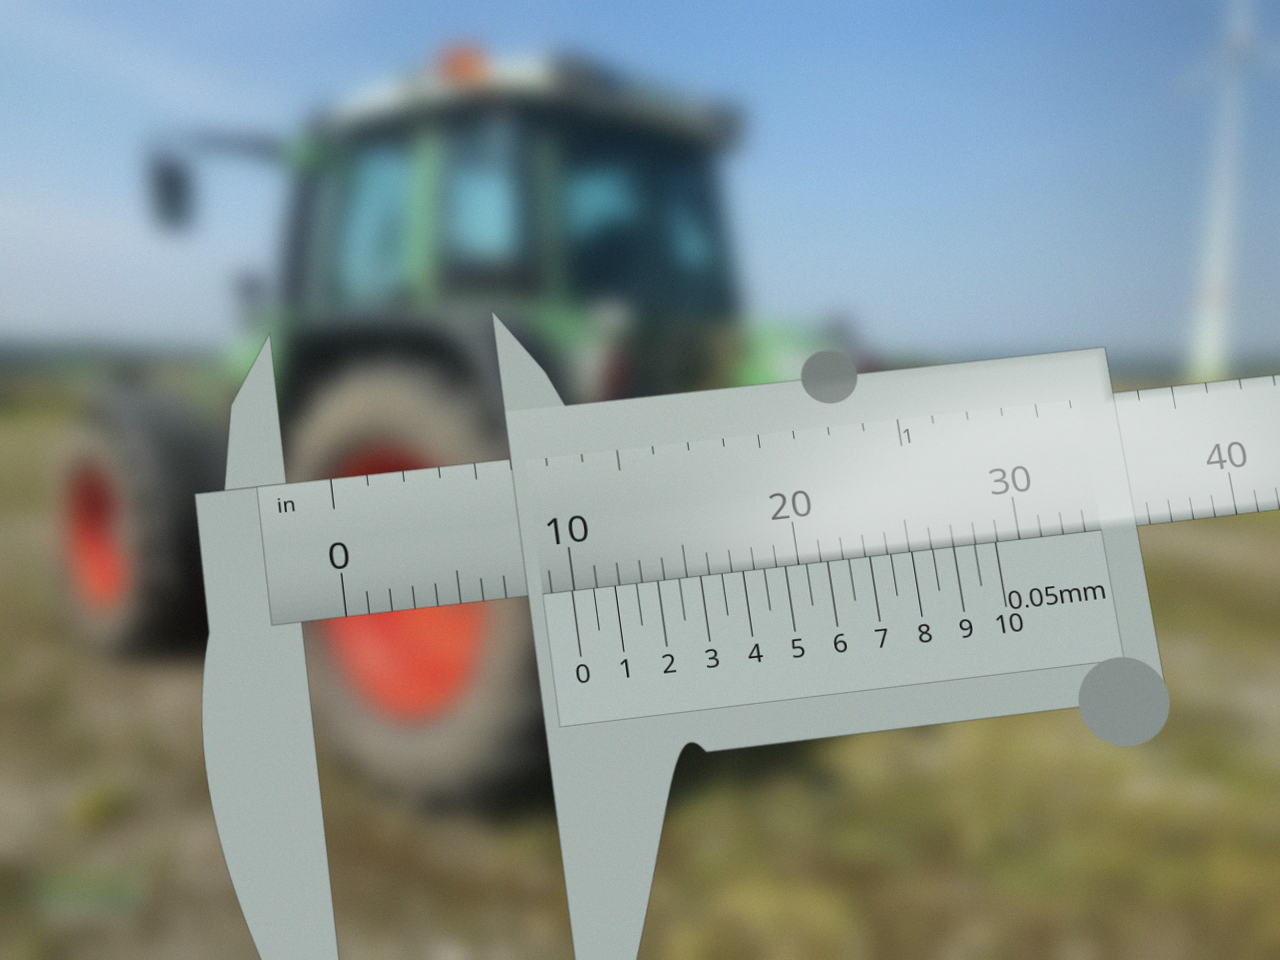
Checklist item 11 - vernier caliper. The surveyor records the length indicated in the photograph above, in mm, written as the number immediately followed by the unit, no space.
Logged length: 9.9mm
